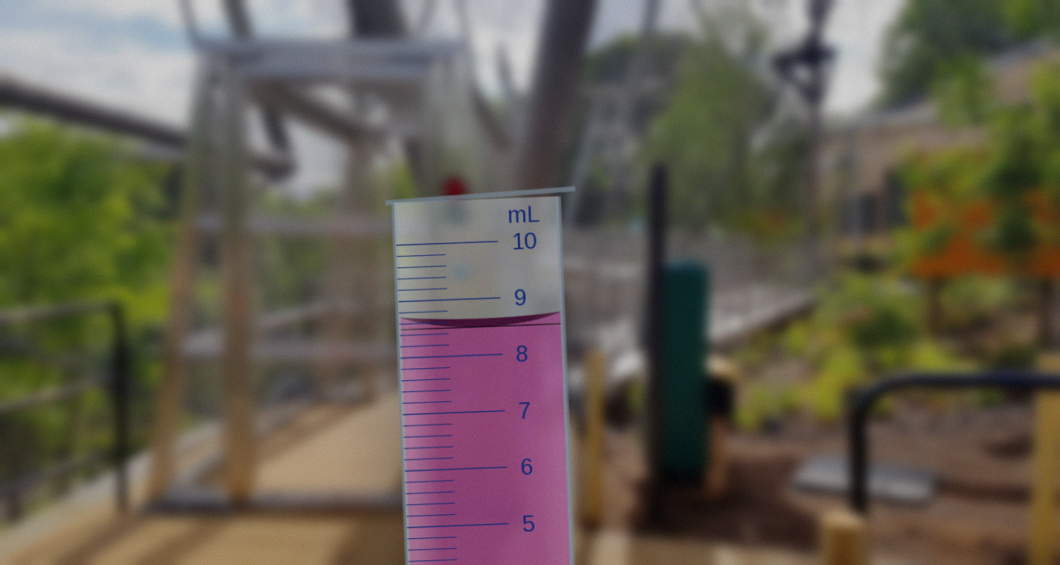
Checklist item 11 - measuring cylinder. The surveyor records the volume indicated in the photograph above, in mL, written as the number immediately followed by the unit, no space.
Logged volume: 8.5mL
